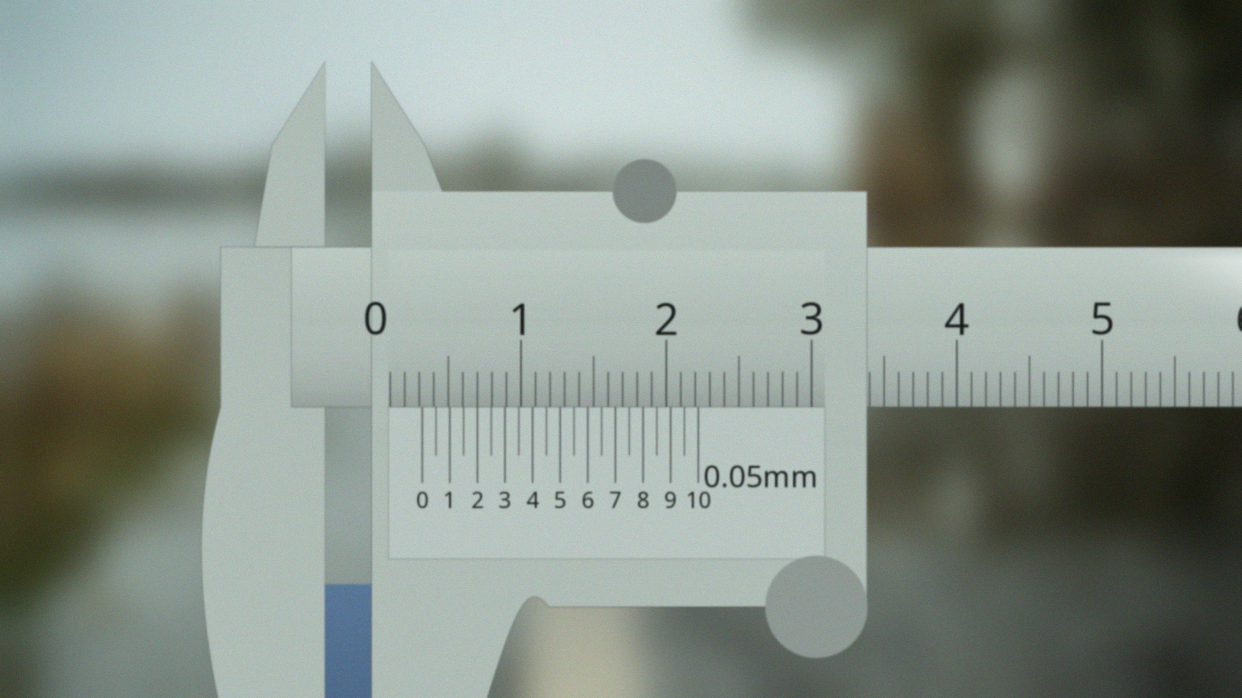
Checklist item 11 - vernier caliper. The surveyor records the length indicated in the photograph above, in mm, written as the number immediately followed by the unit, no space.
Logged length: 3.2mm
